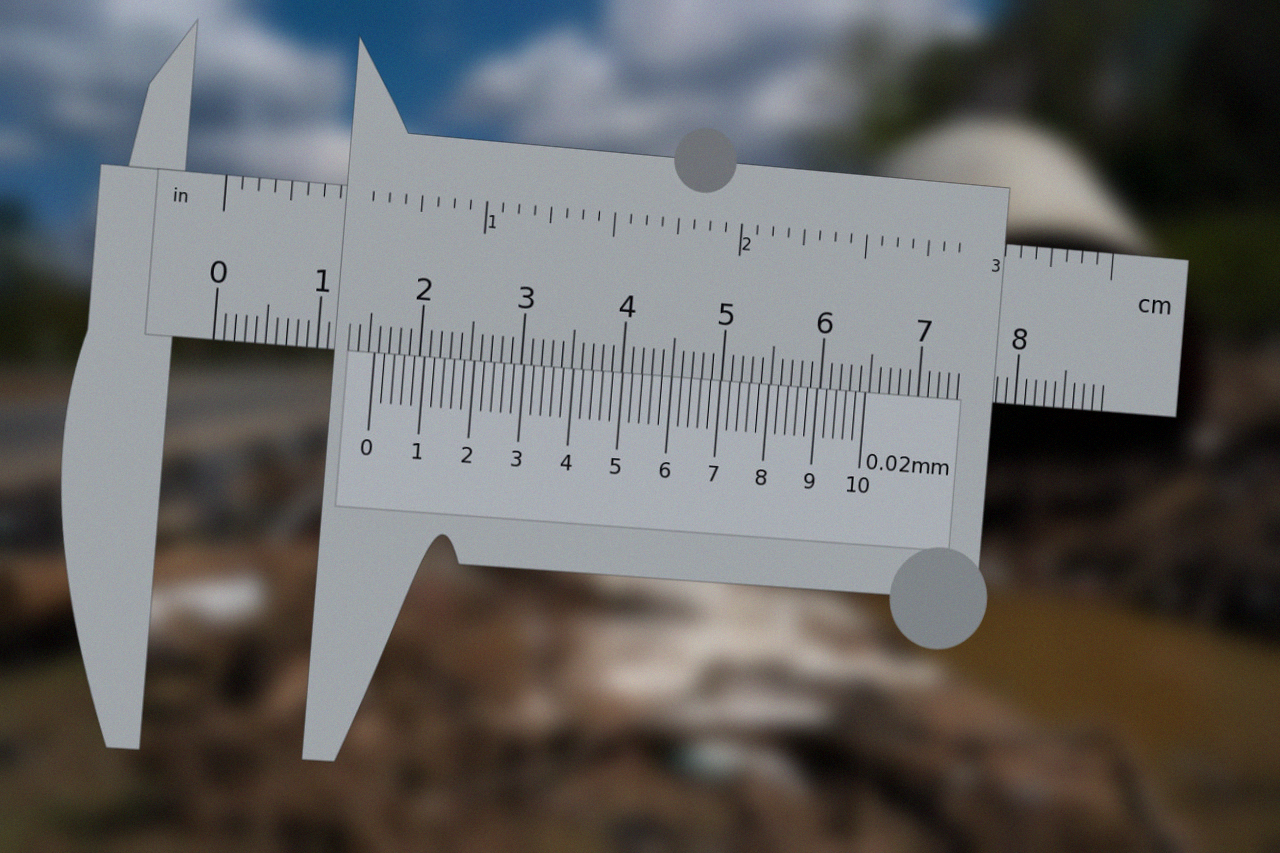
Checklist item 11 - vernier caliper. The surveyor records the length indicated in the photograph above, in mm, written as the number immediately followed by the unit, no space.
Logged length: 15.6mm
